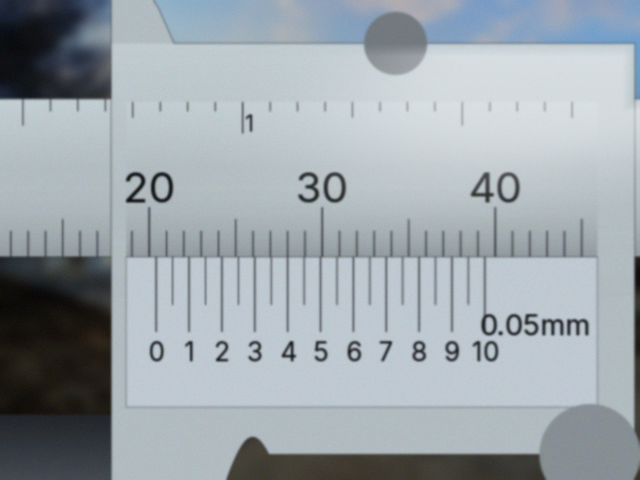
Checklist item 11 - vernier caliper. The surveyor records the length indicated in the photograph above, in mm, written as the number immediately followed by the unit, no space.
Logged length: 20.4mm
